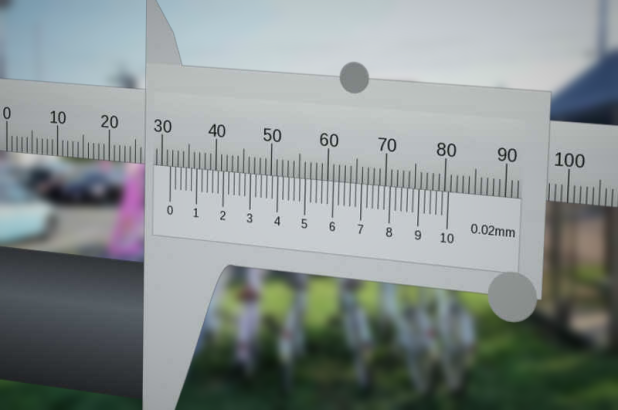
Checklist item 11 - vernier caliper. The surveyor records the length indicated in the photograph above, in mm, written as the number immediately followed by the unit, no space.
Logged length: 31.6mm
